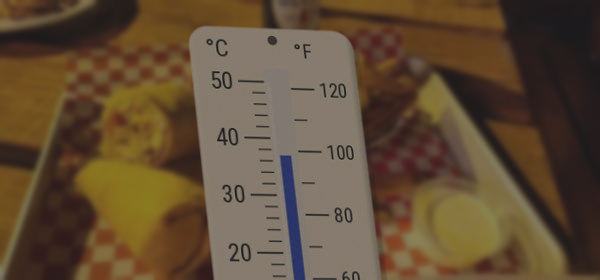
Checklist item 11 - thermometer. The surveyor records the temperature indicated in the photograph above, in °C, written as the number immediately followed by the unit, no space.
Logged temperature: 37°C
